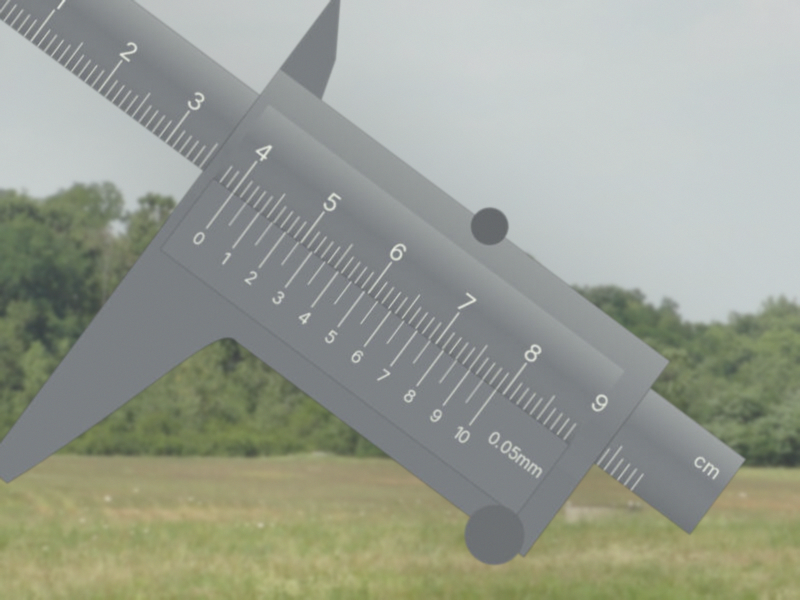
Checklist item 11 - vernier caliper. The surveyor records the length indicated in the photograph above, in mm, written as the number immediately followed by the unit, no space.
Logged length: 40.0mm
